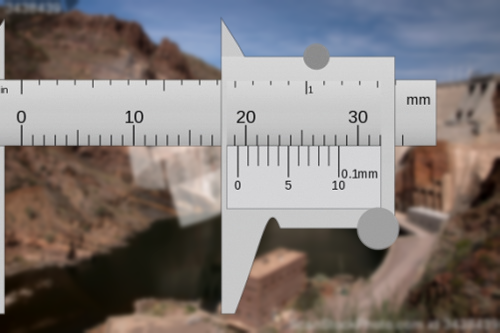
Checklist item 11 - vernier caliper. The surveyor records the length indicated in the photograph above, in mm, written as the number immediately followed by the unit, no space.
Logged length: 19.3mm
